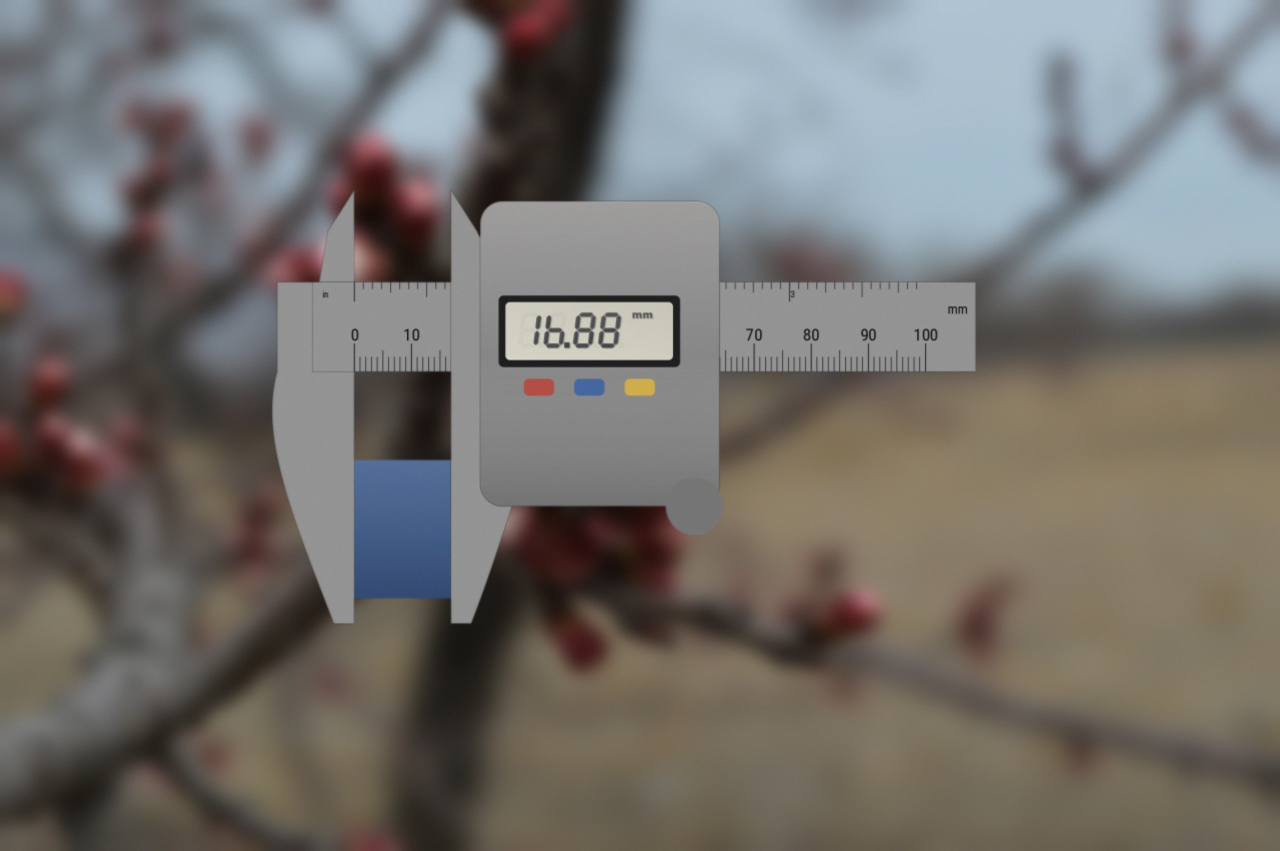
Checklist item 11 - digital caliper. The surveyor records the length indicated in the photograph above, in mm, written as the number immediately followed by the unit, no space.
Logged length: 16.88mm
